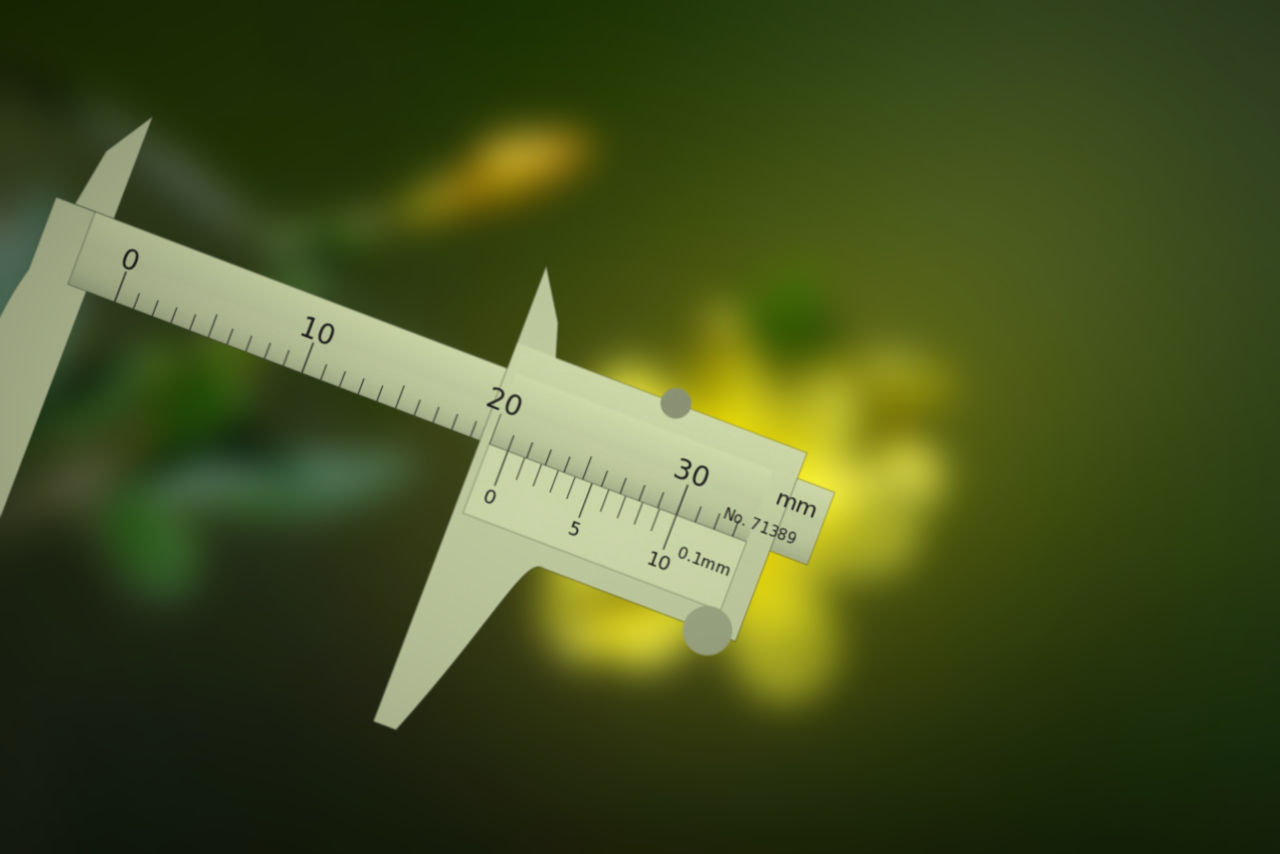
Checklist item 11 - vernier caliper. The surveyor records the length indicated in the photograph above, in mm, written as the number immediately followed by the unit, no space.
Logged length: 21.0mm
